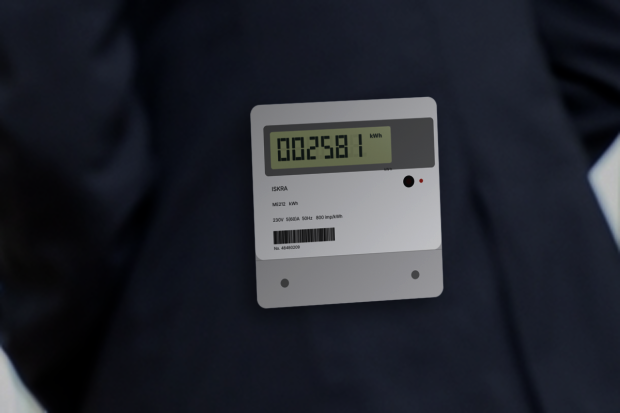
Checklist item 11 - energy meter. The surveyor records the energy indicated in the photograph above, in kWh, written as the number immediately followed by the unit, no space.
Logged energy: 2581kWh
